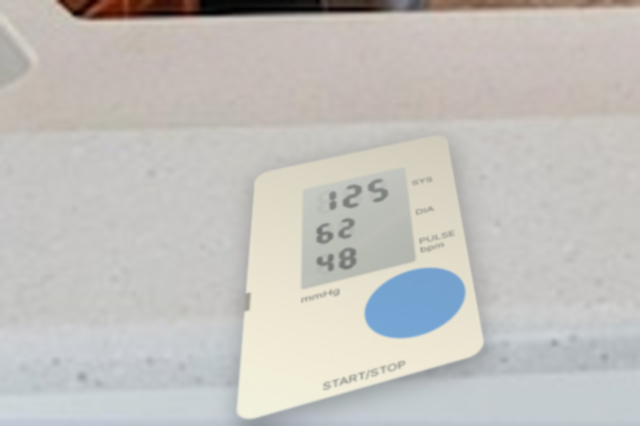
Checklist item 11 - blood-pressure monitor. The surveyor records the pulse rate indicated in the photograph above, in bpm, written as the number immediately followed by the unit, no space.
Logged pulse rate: 48bpm
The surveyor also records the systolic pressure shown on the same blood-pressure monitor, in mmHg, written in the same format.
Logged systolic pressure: 125mmHg
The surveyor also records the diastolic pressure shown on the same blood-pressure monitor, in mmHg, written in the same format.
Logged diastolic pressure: 62mmHg
